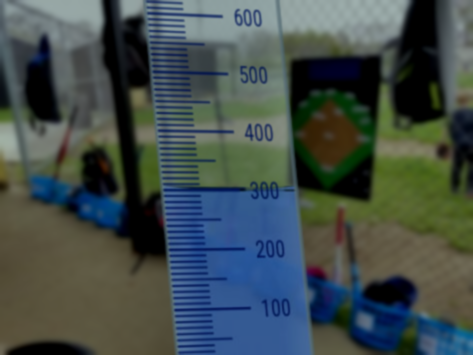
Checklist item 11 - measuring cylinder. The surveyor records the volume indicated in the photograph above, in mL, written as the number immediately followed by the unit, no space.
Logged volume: 300mL
